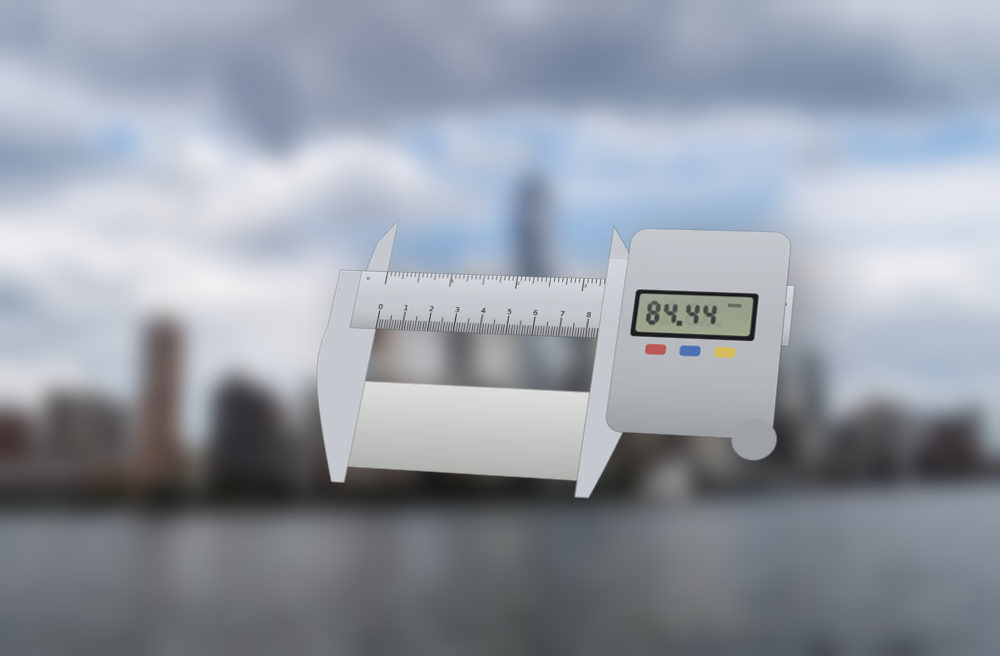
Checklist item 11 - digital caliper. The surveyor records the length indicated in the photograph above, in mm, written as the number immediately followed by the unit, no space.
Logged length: 84.44mm
